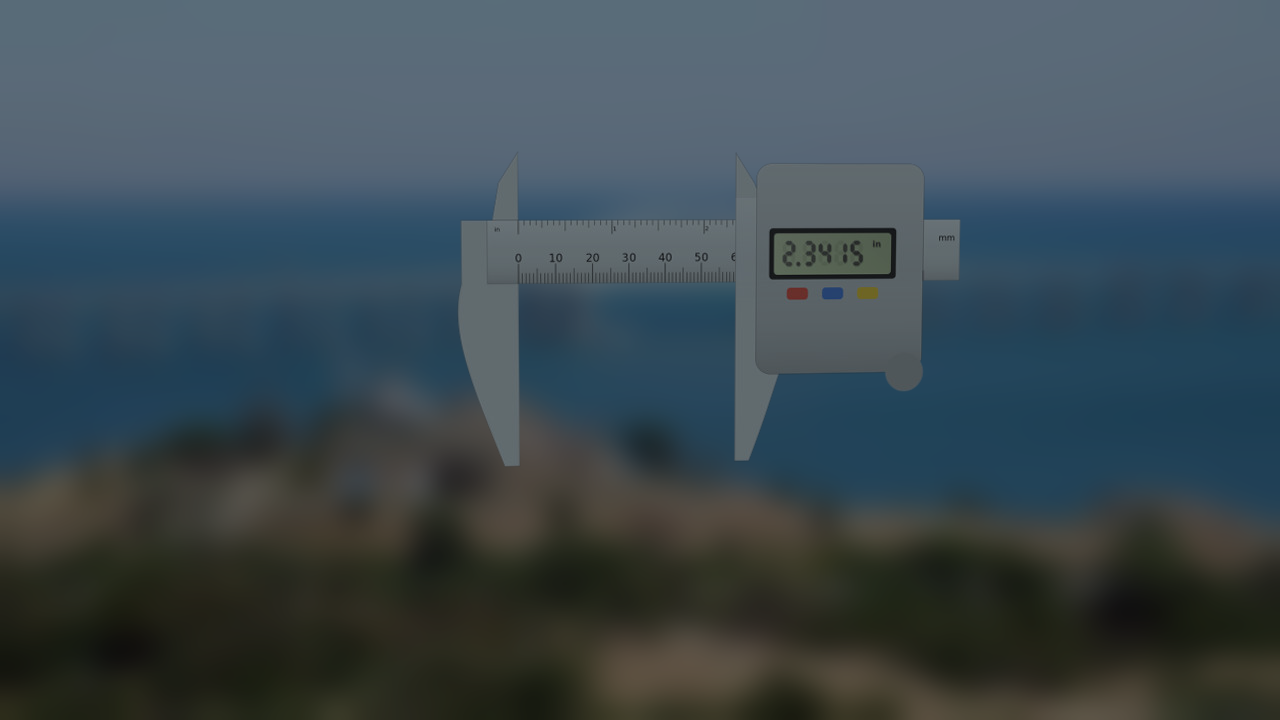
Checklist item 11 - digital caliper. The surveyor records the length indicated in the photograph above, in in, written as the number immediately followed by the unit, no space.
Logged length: 2.3415in
